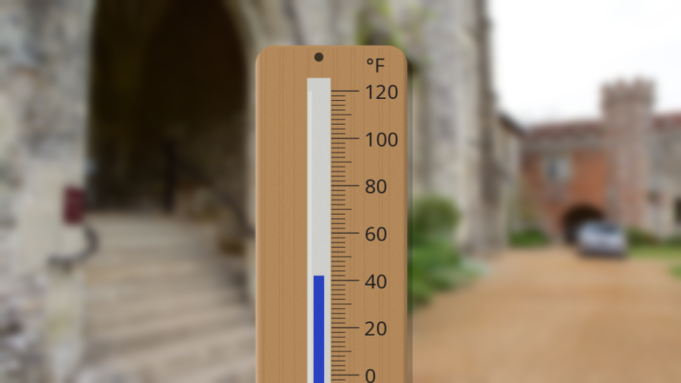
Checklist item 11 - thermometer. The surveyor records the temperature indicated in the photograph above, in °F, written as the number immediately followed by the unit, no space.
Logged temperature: 42°F
